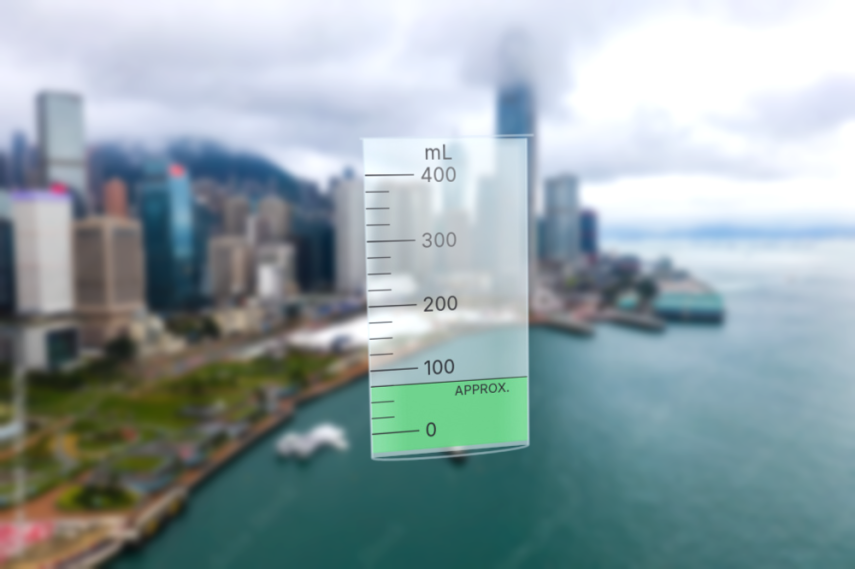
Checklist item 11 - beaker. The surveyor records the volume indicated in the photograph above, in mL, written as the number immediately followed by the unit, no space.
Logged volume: 75mL
